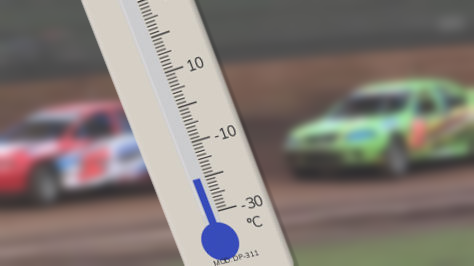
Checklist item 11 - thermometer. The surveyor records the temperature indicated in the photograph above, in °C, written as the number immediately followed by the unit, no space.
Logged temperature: -20°C
